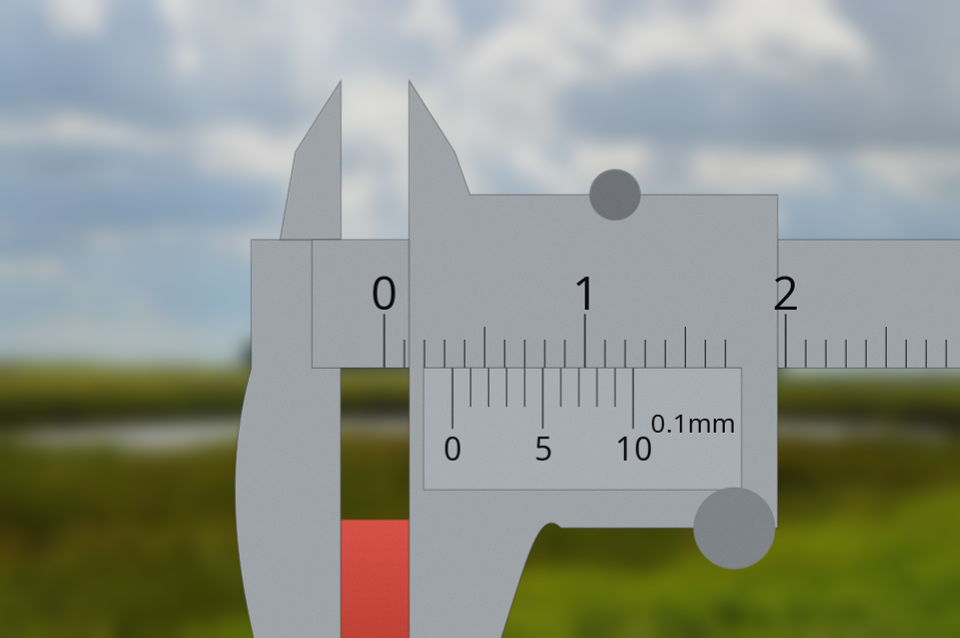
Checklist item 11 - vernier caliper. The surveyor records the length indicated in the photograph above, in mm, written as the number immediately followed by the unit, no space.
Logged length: 3.4mm
